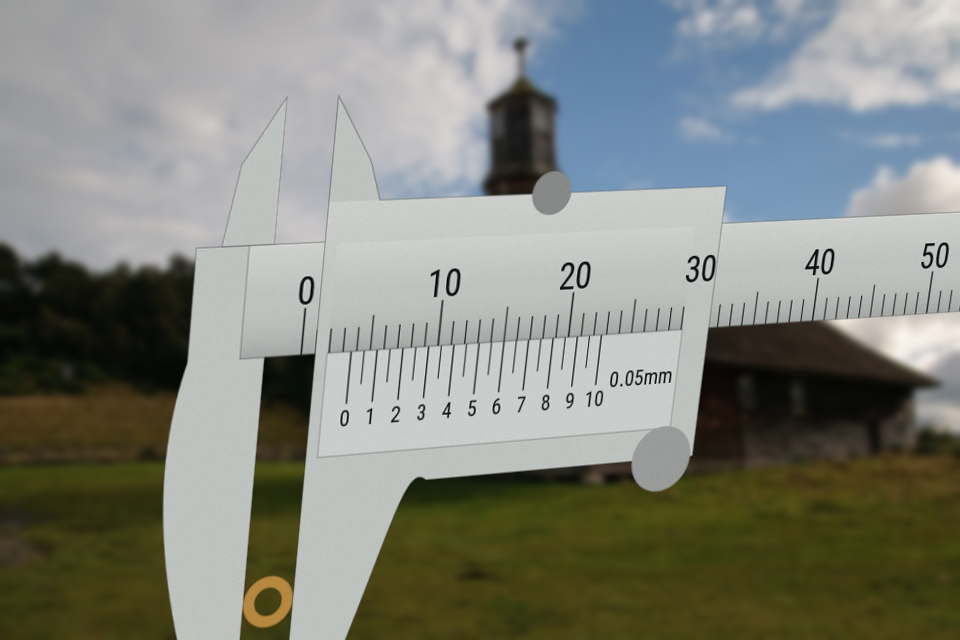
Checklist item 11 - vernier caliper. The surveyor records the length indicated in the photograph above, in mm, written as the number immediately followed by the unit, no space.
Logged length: 3.6mm
